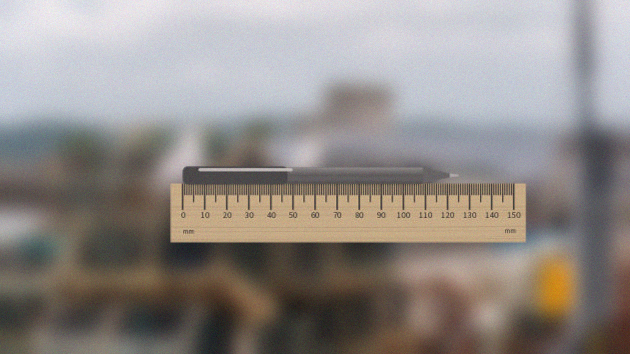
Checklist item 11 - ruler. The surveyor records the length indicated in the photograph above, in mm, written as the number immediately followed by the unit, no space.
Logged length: 125mm
